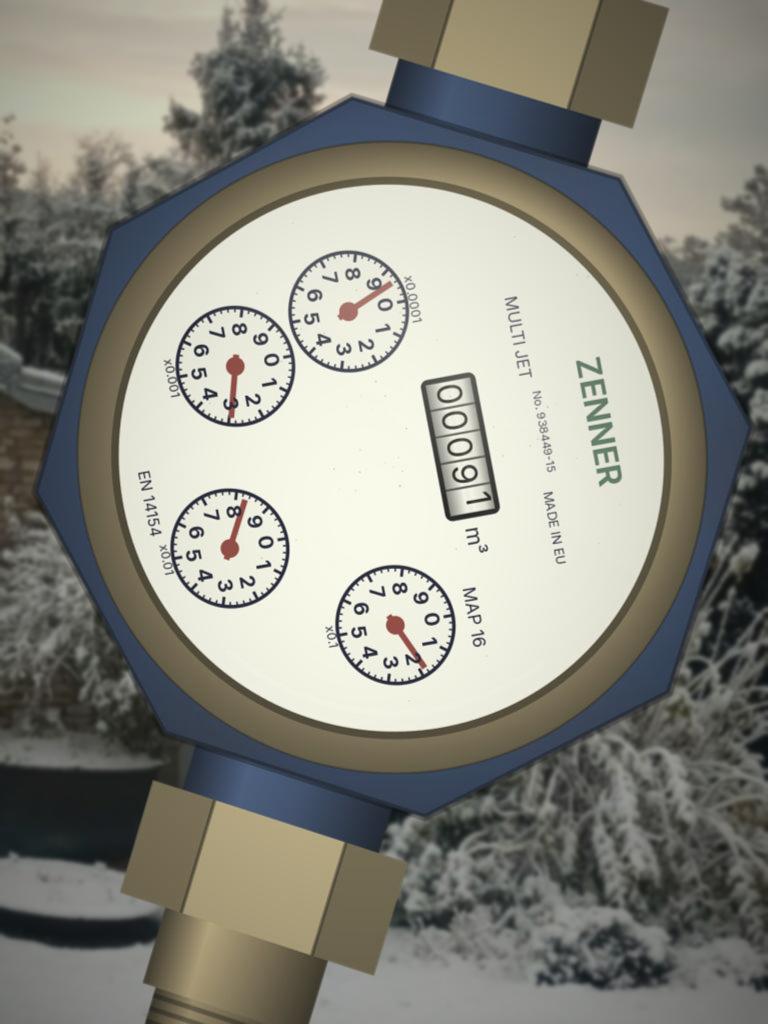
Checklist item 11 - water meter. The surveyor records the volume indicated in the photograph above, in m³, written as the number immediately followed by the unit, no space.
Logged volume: 91.1829m³
